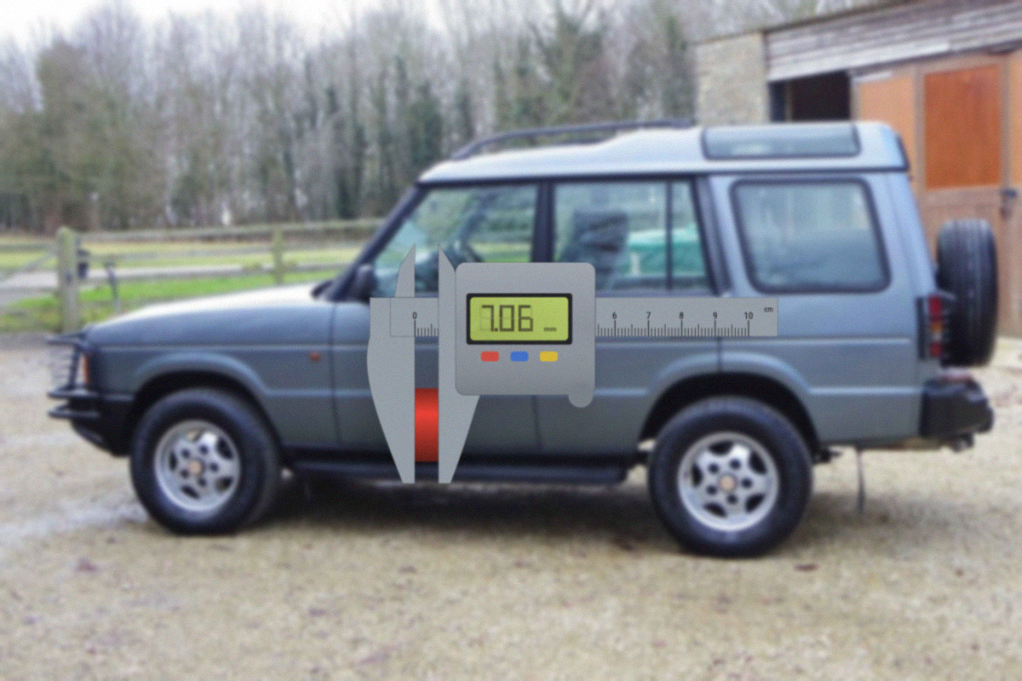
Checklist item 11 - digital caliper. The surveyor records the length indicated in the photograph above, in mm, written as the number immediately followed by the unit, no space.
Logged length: 7.06mm
